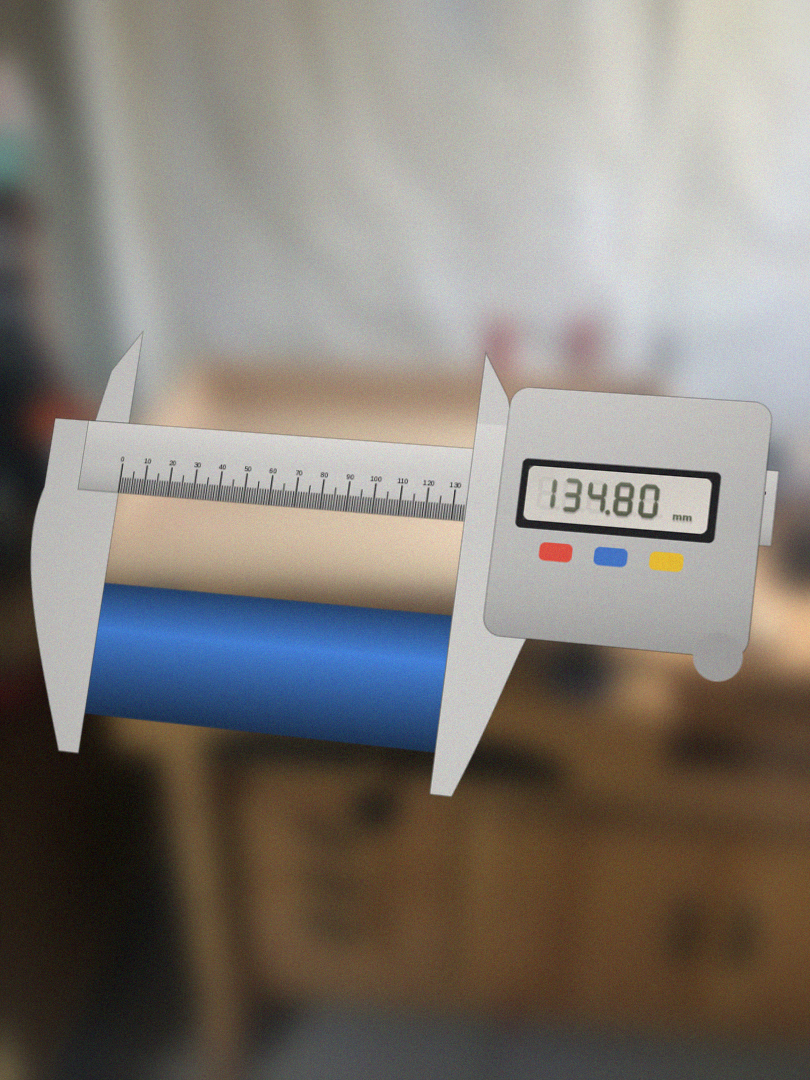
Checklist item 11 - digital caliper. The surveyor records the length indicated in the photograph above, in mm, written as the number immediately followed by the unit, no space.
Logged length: 134.80mm
